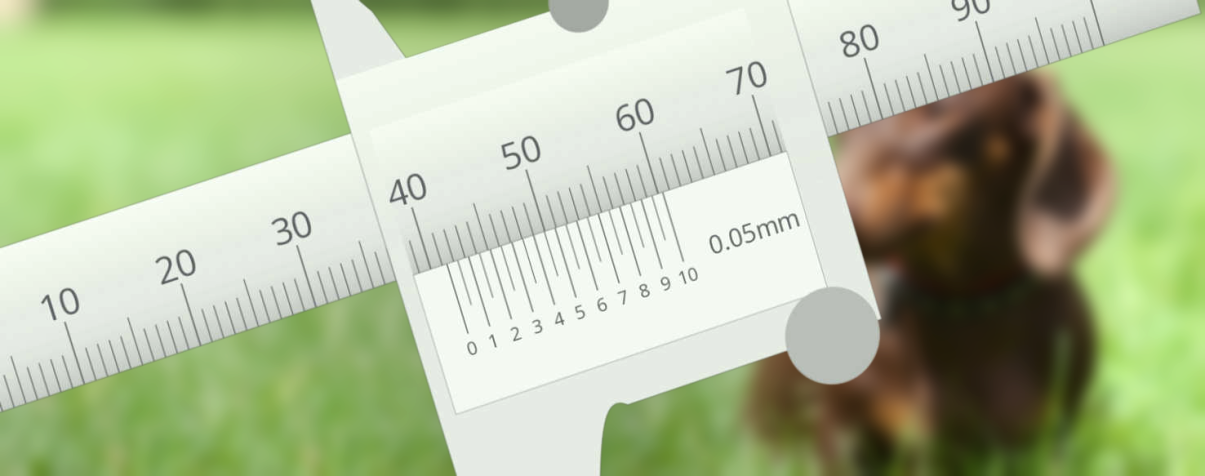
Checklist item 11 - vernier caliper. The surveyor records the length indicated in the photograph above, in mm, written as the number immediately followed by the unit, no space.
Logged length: 41.4mm
